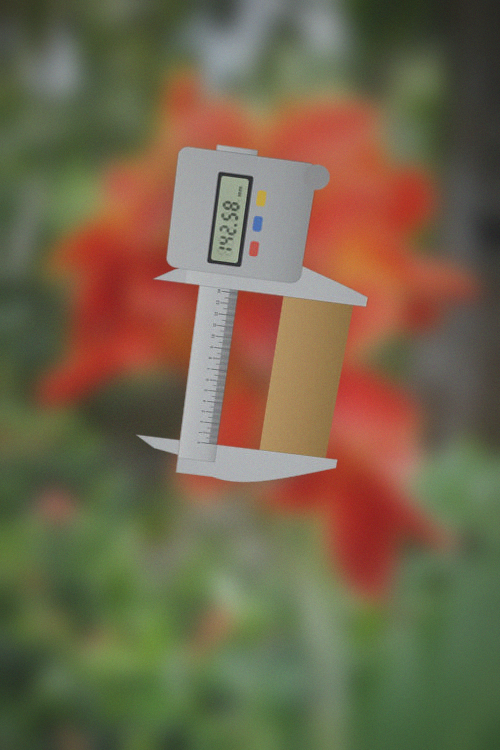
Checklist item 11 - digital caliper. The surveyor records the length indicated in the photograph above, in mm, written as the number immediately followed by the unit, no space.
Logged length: 142.58mm
